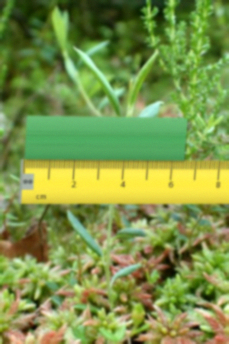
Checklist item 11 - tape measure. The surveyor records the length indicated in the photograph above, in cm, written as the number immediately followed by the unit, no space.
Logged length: 6.5cm
